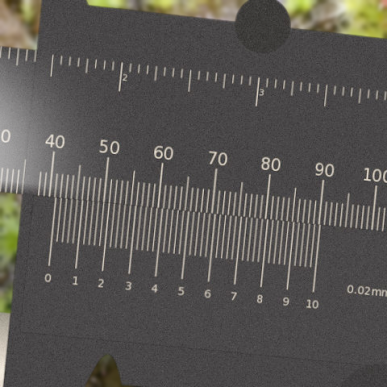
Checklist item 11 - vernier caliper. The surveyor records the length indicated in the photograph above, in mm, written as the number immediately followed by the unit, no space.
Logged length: 41.2mm
